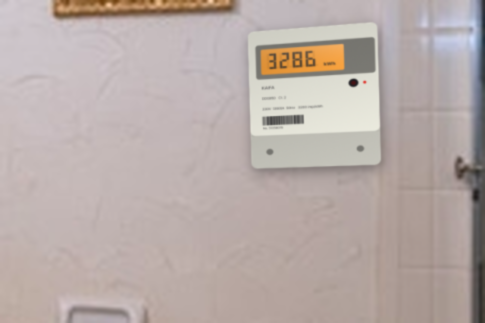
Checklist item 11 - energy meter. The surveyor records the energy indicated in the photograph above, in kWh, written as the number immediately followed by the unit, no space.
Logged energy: 3286kWh
